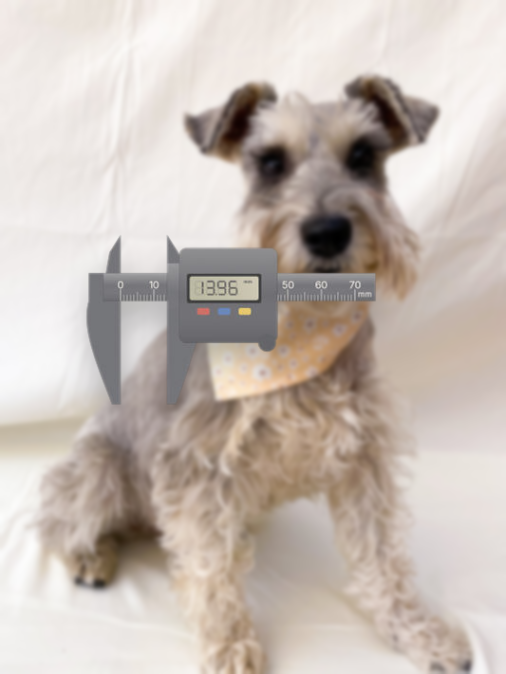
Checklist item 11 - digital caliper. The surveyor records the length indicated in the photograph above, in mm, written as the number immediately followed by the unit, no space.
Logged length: 13.96mm
